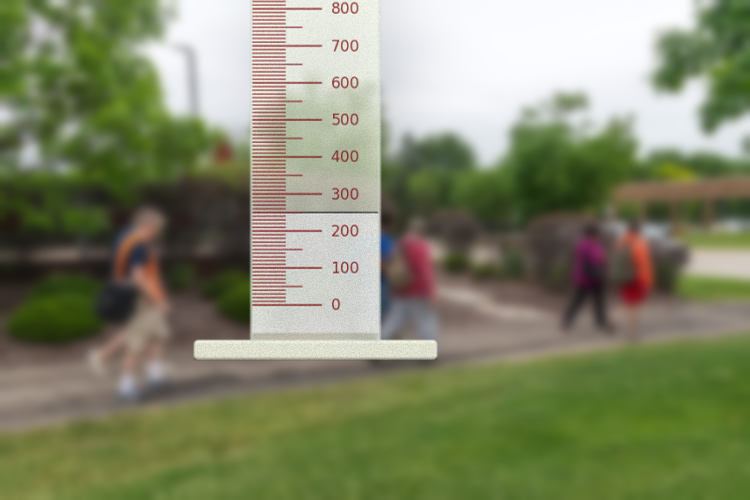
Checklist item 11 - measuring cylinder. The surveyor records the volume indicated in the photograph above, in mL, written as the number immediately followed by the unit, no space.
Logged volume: 250mL
